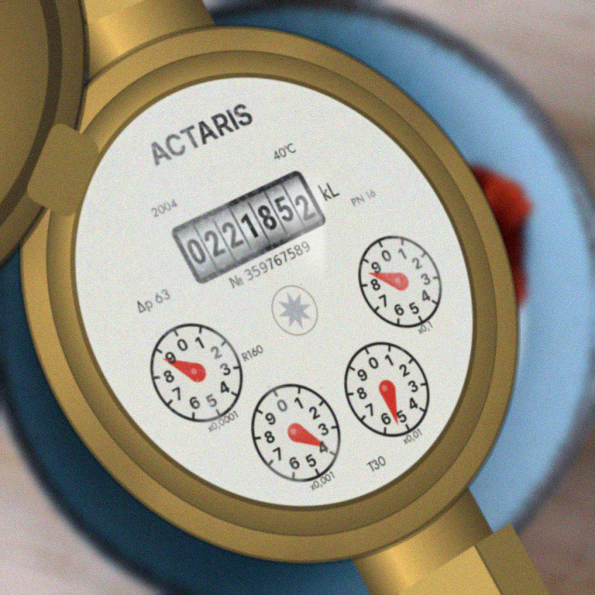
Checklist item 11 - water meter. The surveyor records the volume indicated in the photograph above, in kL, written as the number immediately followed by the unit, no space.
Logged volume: 221851.8538kL
